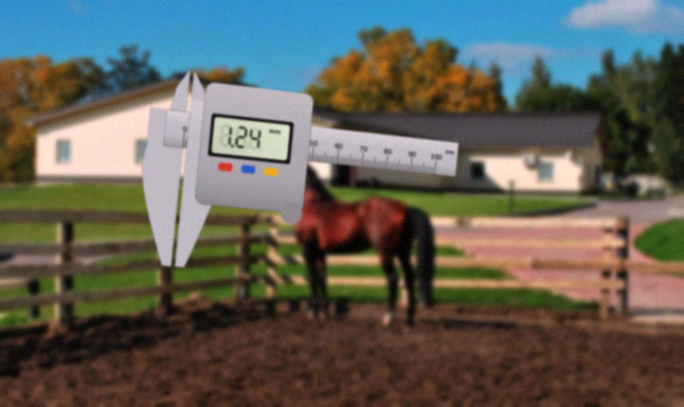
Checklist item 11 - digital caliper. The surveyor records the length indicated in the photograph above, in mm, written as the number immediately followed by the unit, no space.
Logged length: 1.24mm
